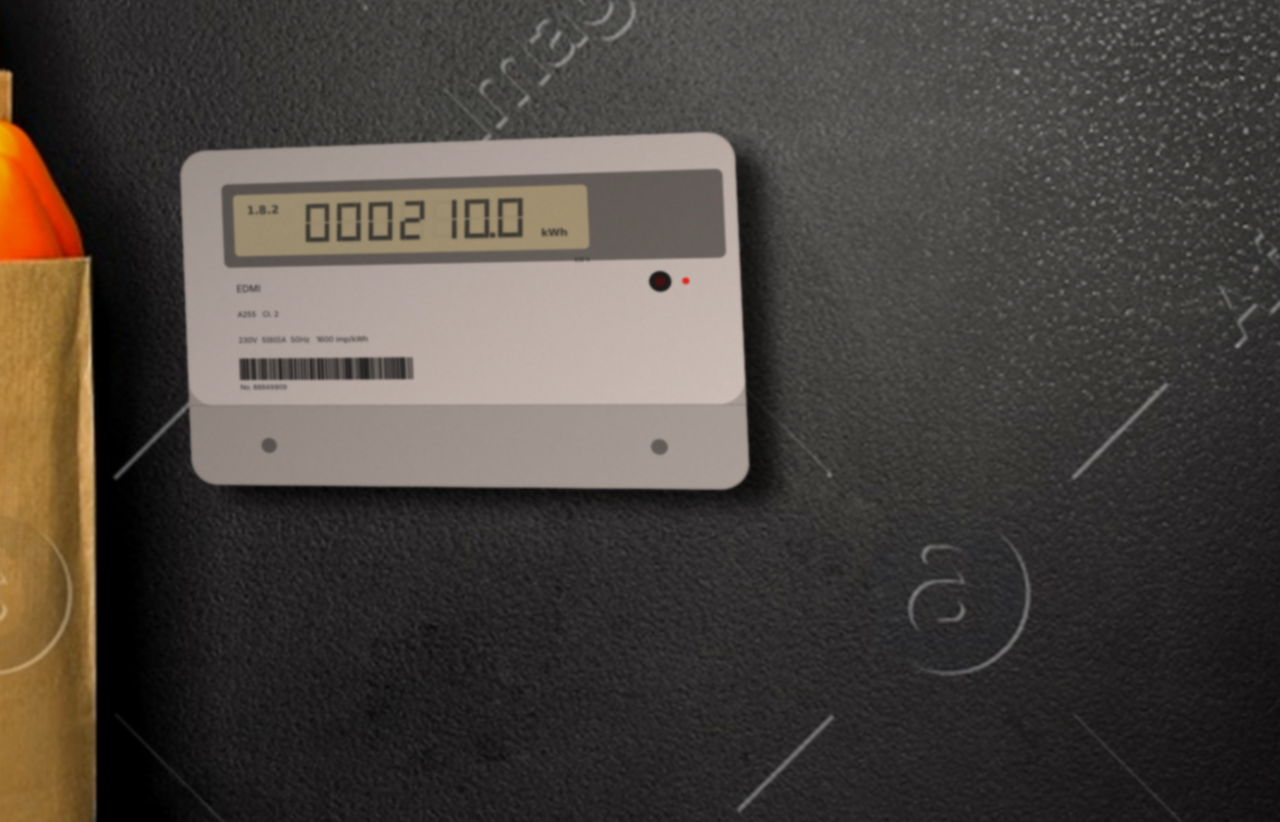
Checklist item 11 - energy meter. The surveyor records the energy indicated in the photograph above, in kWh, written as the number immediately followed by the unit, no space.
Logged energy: 210.0kWh
